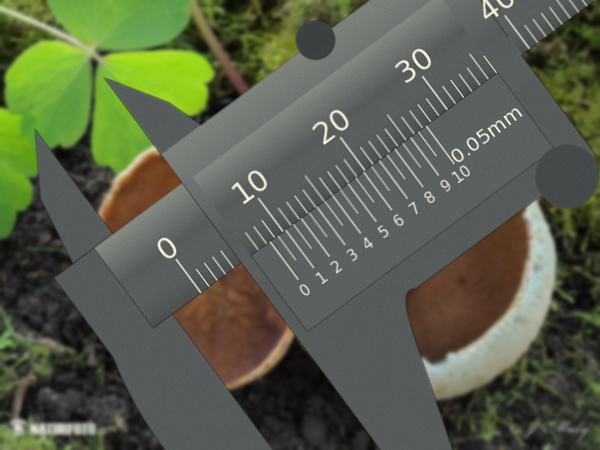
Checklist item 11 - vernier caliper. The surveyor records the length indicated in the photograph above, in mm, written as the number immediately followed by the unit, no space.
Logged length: 8.4mm
